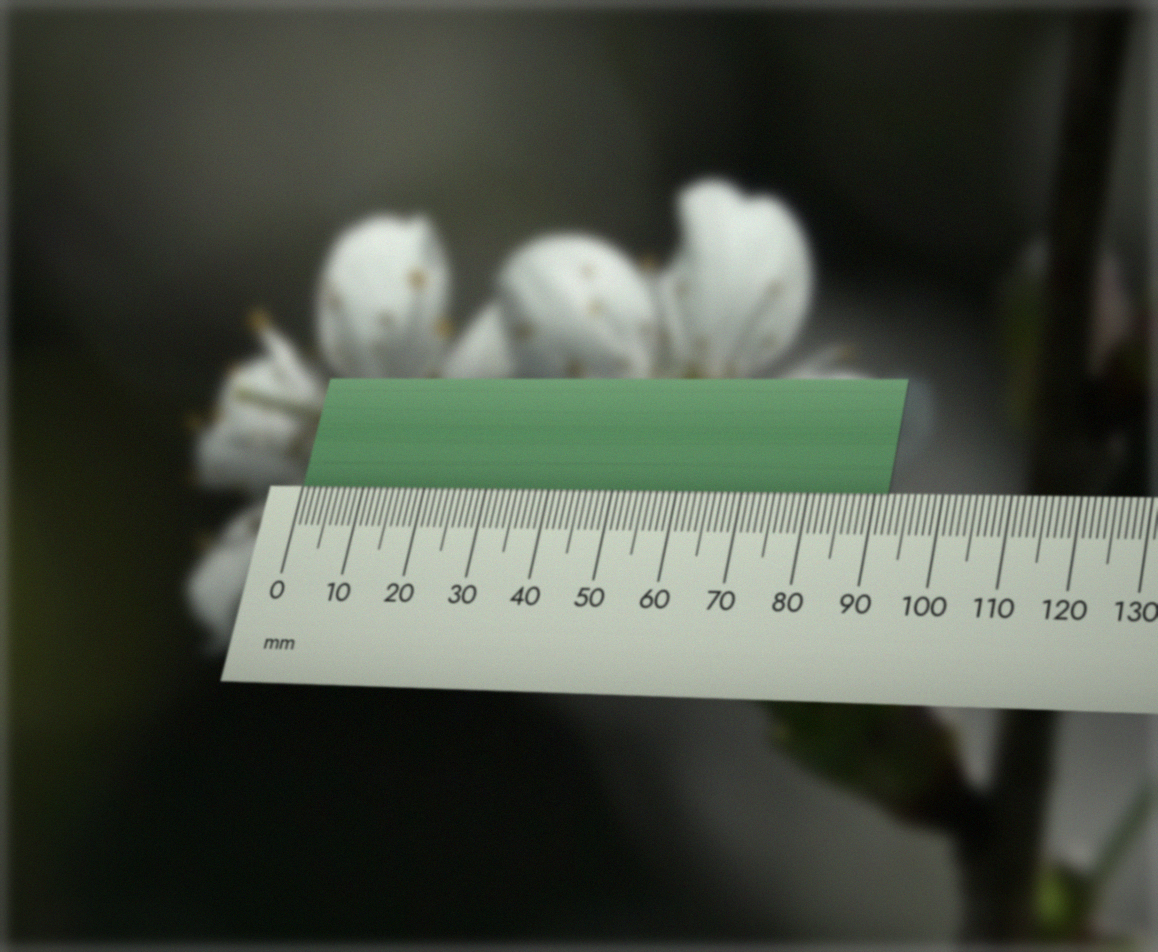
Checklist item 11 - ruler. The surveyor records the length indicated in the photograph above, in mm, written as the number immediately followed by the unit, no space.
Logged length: 92mm
